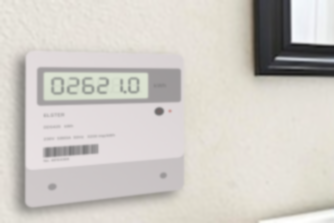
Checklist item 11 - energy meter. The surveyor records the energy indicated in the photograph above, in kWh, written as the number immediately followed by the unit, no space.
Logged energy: 2621.0kWh
